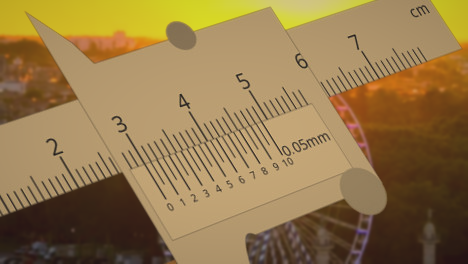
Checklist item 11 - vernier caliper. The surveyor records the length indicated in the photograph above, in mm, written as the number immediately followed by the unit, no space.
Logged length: 30.0mm
